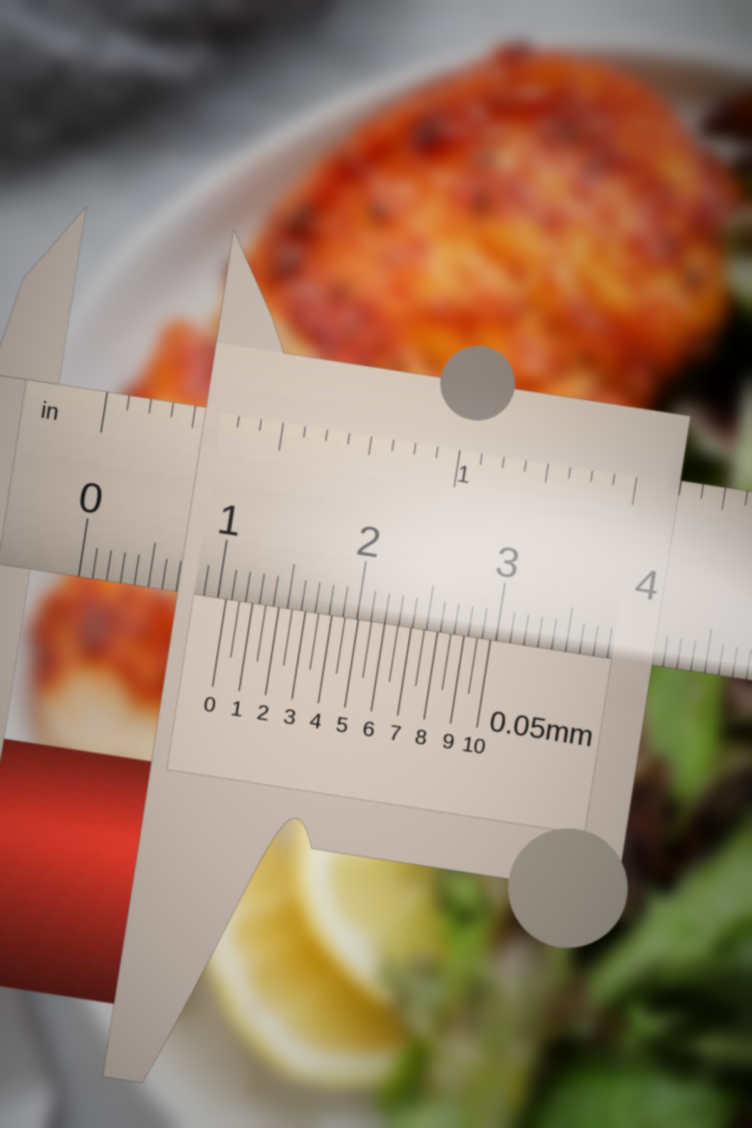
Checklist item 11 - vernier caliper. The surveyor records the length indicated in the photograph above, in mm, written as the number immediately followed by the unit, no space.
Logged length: 10.6mm
